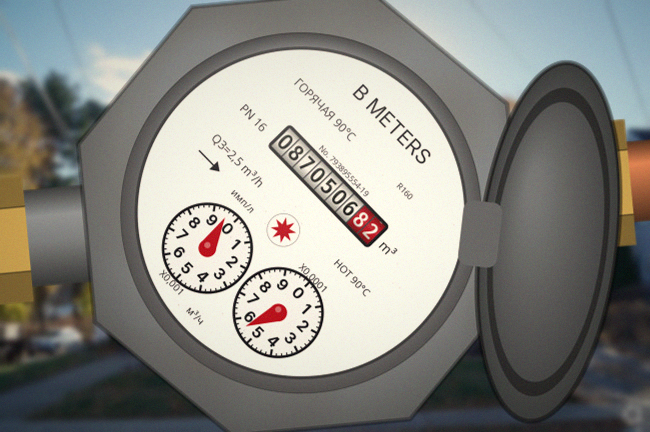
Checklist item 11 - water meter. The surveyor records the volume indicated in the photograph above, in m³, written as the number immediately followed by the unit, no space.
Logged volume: 870506.8195m³
